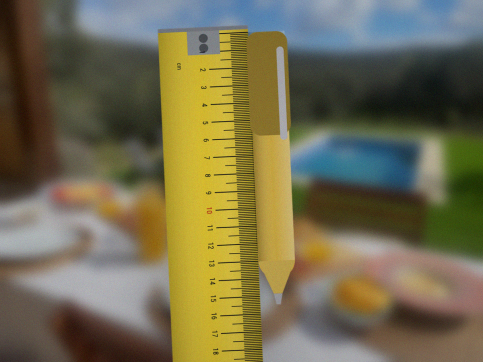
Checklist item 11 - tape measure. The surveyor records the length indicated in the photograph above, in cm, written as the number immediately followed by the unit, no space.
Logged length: 15.5cm
